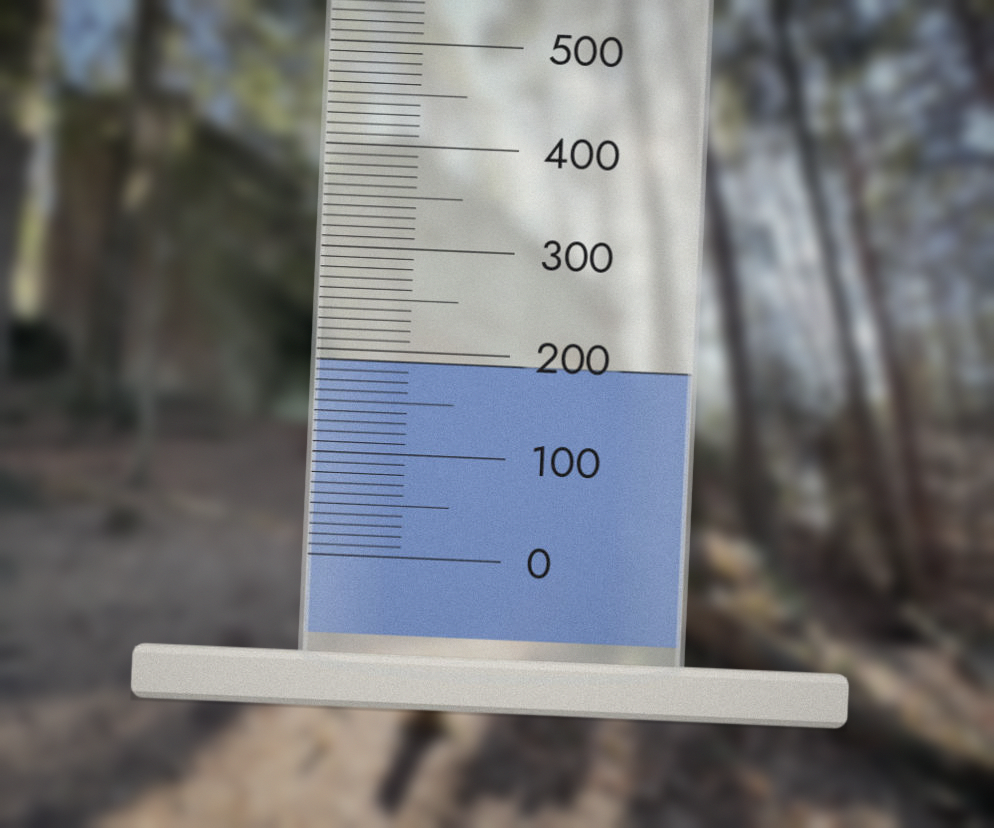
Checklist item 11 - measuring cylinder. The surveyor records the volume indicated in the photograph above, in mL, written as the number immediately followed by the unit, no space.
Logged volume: 190mL
